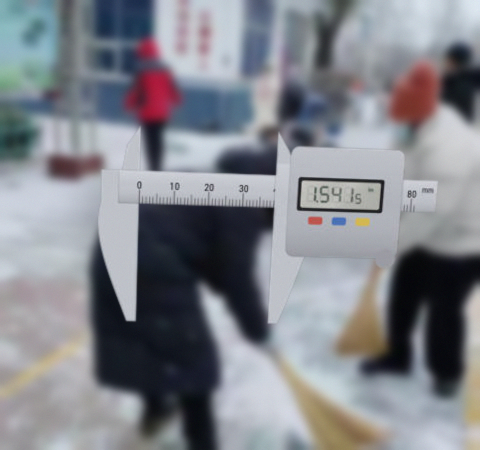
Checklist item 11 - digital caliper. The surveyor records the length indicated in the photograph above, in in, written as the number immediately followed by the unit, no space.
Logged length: 1.5415in
